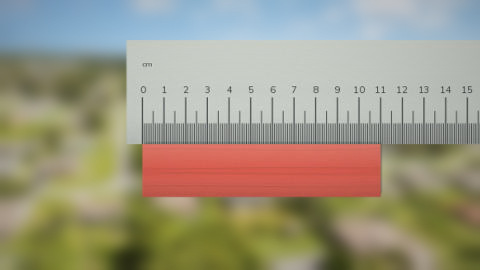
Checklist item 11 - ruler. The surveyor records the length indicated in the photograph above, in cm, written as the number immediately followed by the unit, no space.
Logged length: 11cm
